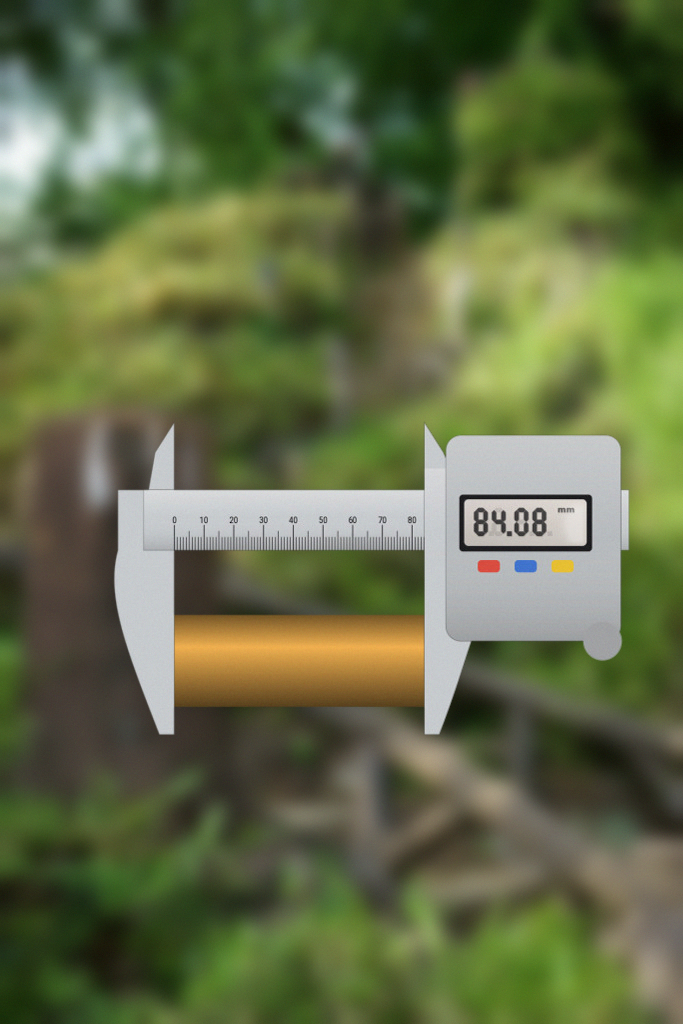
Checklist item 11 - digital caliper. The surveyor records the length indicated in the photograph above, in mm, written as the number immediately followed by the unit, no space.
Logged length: 84.08mm
